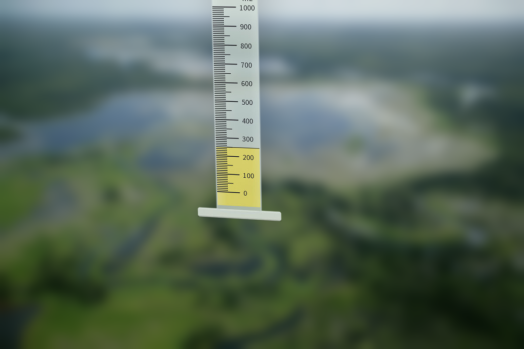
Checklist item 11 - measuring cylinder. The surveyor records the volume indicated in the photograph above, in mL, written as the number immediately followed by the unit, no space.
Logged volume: 250mL
